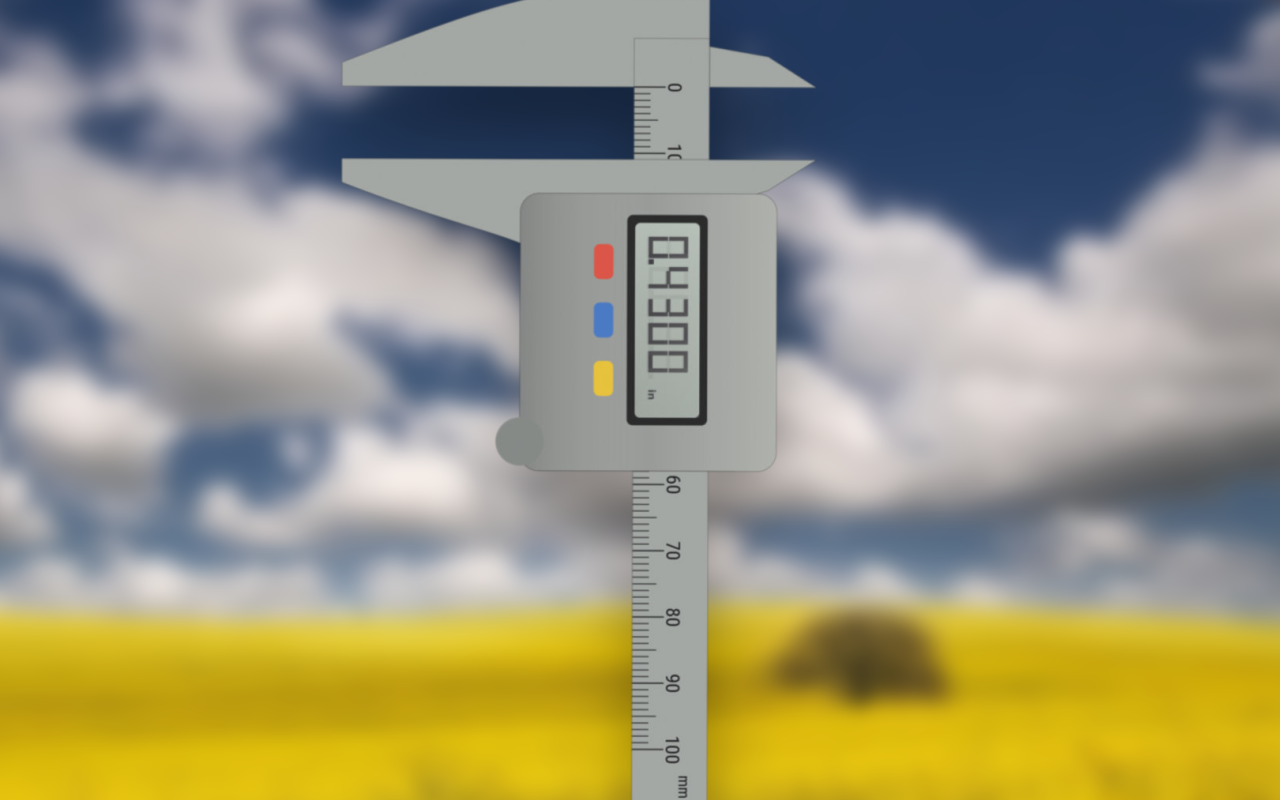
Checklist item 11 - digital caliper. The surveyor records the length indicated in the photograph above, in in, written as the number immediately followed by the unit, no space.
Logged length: 0.4300in
